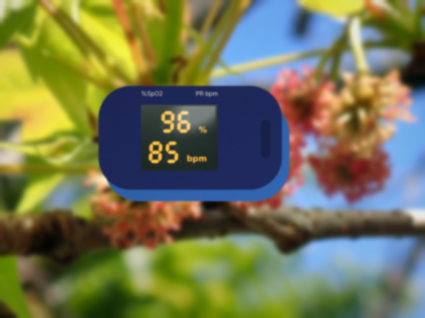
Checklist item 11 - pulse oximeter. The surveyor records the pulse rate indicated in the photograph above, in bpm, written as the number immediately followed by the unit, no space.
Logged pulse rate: 85bpm
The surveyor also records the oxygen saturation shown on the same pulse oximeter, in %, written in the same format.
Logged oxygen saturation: 96%
